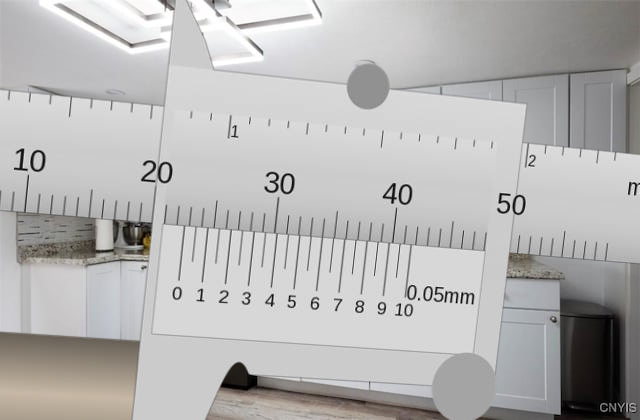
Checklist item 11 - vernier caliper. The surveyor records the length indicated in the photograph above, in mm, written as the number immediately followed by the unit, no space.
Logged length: 22.6mm
